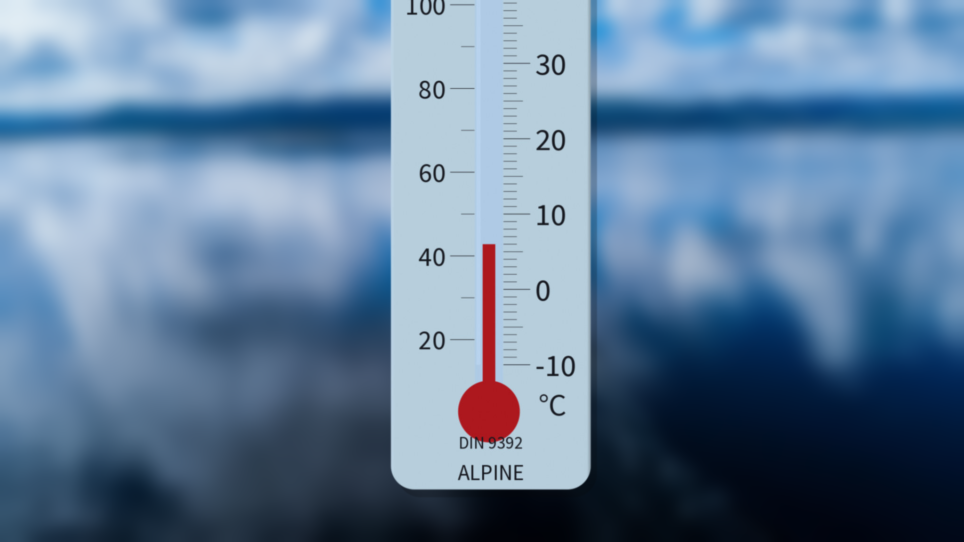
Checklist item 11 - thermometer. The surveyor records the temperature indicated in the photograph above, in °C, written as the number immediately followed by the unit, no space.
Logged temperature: 6°C
